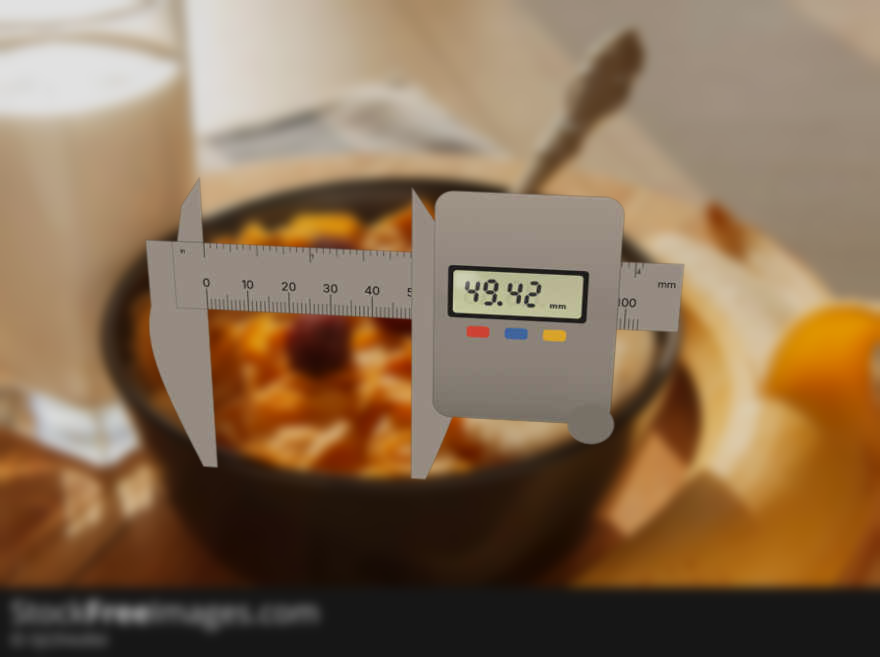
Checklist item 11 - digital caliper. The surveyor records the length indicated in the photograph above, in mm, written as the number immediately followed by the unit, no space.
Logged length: 49.42mm
